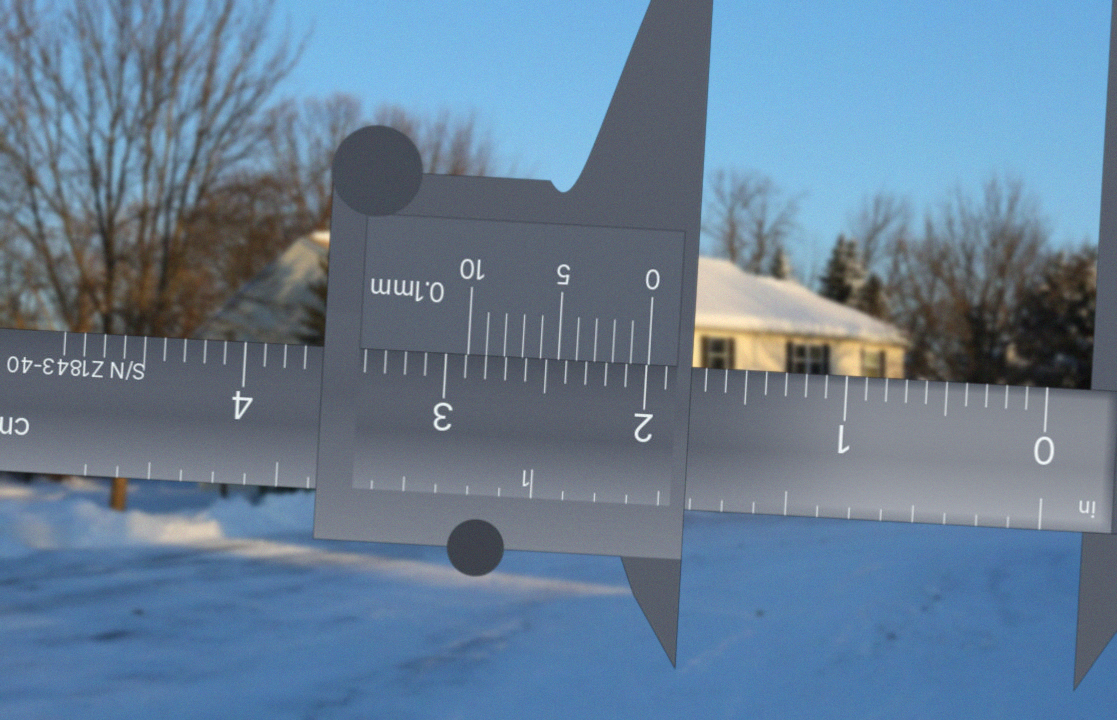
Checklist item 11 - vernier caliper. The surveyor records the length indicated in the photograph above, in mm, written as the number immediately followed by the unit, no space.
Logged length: 19.9mm
